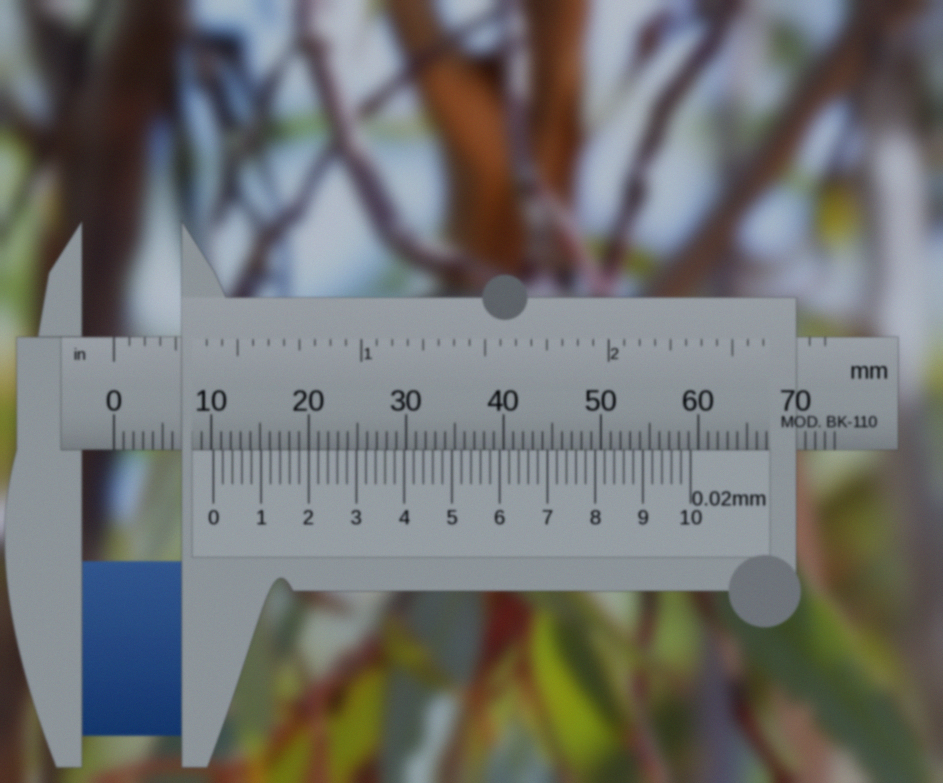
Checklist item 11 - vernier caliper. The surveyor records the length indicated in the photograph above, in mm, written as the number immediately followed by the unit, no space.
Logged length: 10.2mm
